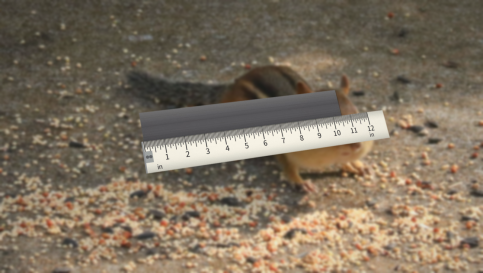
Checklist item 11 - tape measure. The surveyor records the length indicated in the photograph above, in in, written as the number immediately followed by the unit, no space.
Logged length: 10.5in
